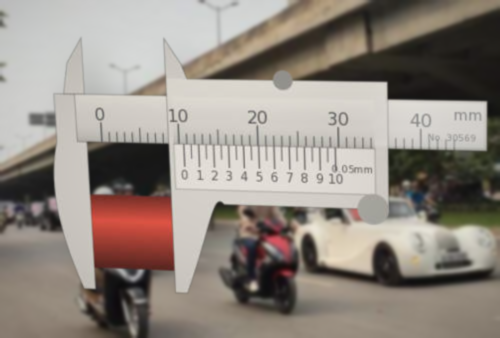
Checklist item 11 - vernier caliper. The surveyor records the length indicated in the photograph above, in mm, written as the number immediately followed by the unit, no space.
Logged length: 10.6mm
